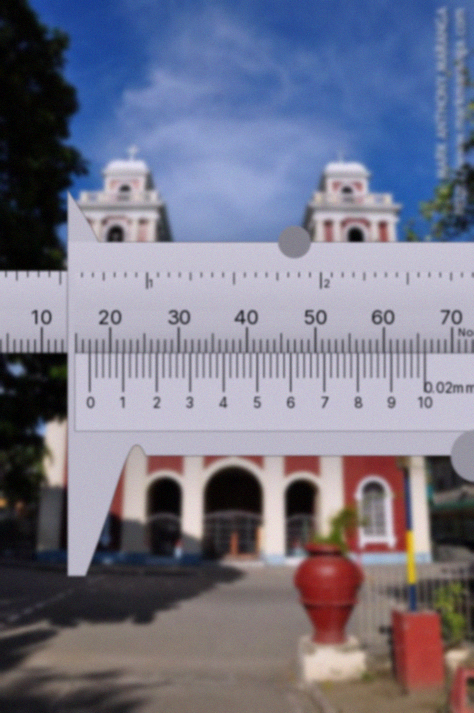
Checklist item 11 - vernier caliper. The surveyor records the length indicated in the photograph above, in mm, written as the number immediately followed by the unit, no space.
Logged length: 17.0mm
